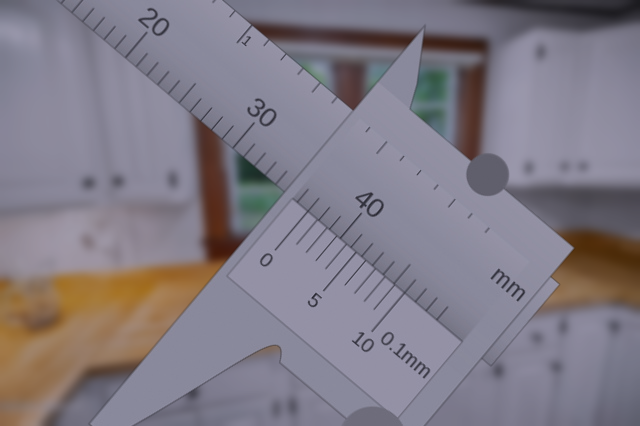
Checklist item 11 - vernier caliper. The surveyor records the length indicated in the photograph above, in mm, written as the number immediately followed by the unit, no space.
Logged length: 37.0mm
